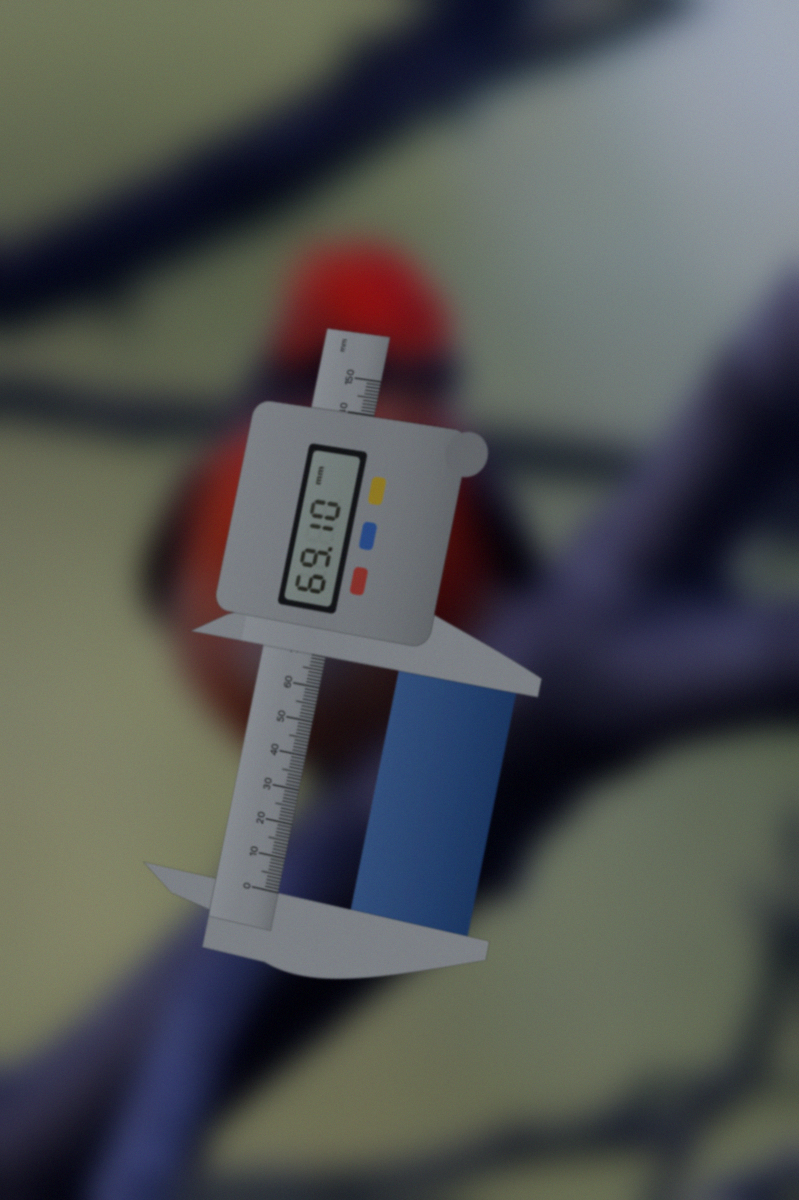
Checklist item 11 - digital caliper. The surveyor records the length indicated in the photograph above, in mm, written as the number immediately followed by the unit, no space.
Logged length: 69.10mm
